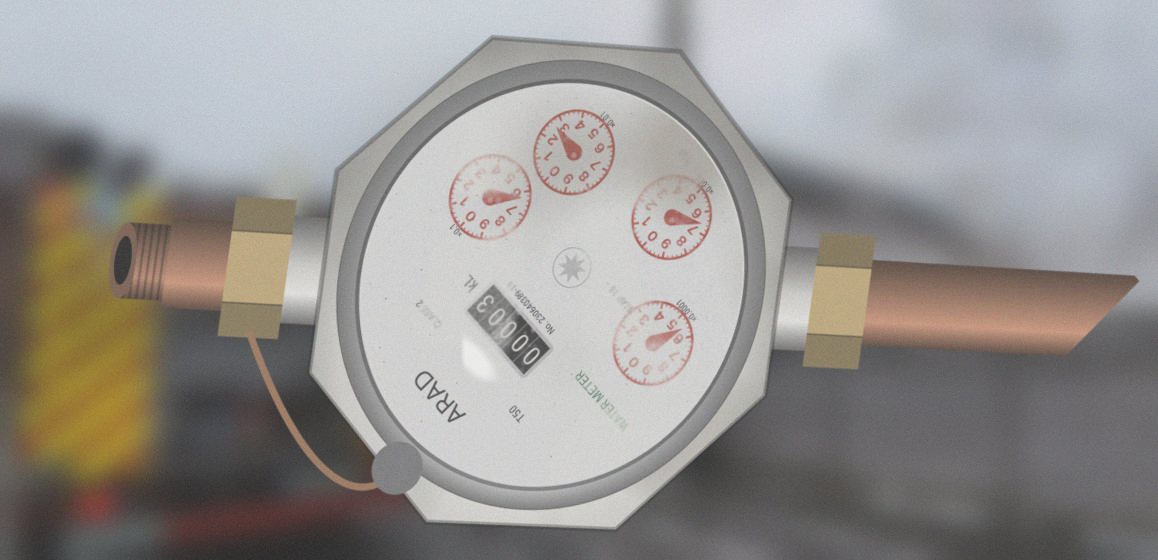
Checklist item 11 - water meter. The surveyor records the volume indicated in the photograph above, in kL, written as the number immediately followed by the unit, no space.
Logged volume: 3.6265kL
